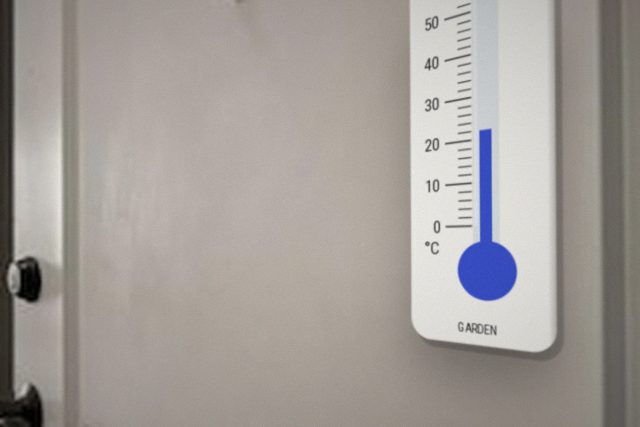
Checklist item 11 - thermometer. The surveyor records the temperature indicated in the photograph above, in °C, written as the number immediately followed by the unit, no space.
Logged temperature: 22°C
